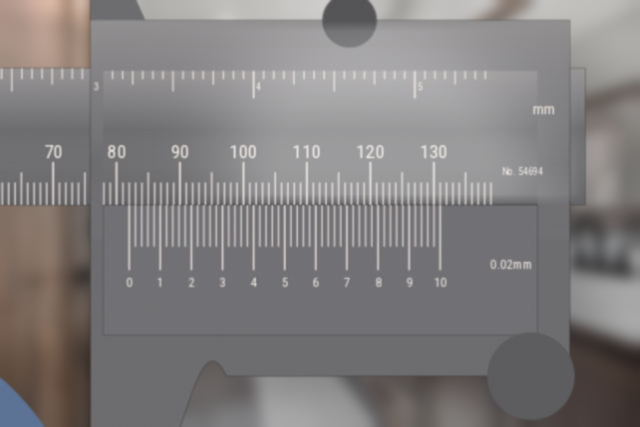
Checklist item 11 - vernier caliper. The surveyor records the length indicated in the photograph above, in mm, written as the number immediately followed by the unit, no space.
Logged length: 82.0mm
